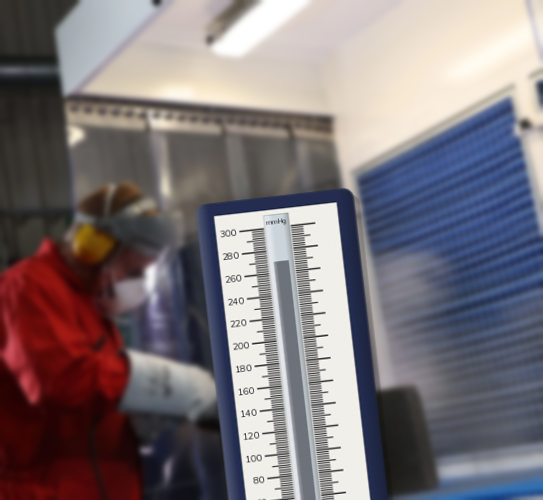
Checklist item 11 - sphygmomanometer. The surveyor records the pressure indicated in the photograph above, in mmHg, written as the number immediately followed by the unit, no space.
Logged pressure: 270mmHg
